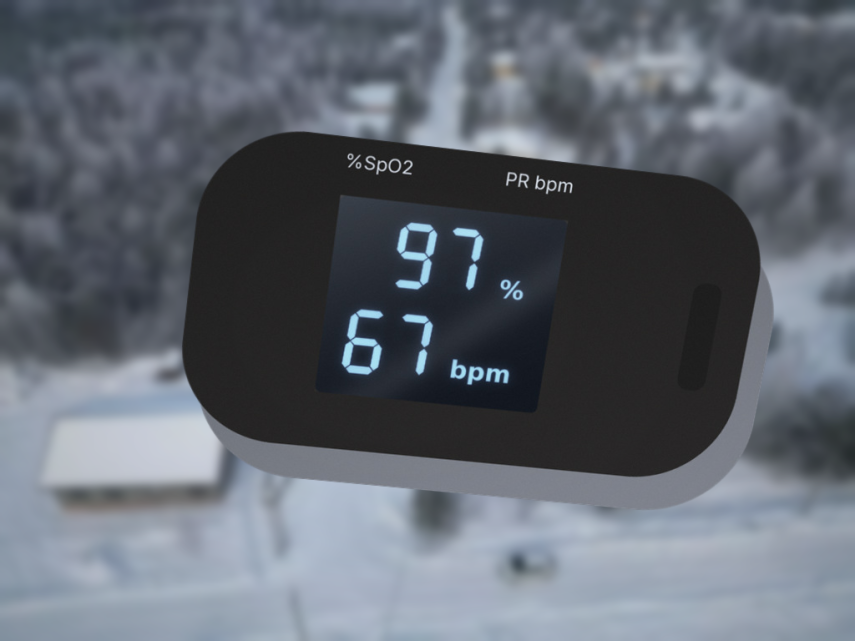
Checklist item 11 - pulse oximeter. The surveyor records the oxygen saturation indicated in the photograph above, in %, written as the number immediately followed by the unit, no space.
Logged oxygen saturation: 97%
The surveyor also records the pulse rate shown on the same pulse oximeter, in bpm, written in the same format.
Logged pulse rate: 67bpm
